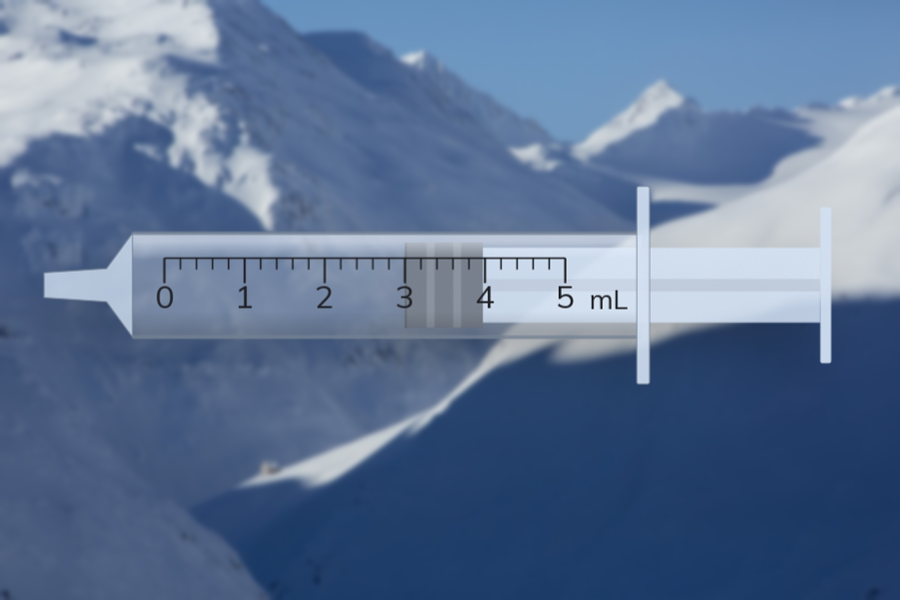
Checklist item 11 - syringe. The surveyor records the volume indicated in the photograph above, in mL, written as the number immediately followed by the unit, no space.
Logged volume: 3mL
